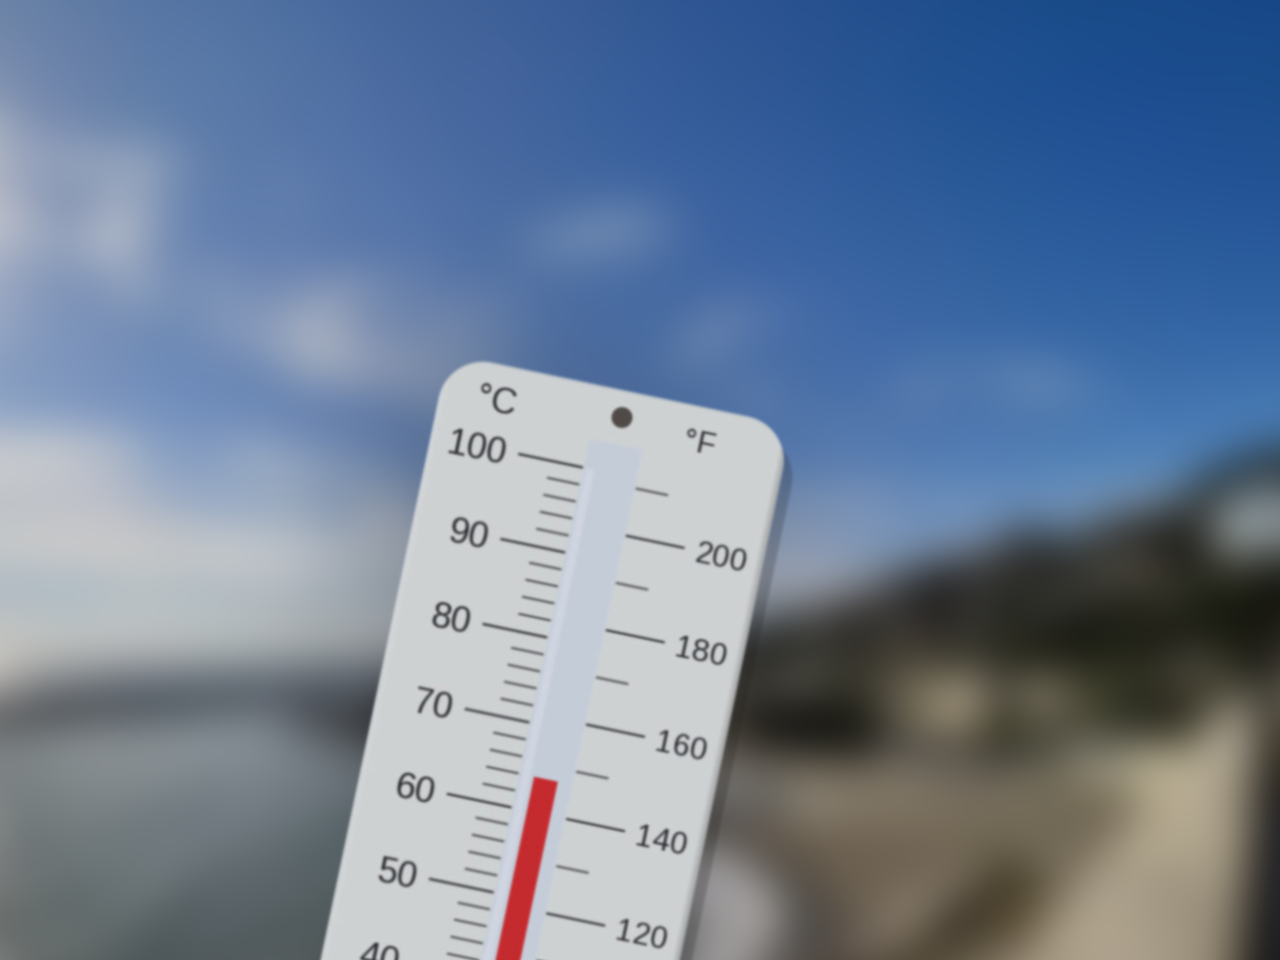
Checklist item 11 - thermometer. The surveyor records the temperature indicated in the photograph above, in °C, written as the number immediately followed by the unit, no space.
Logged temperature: 64°C
